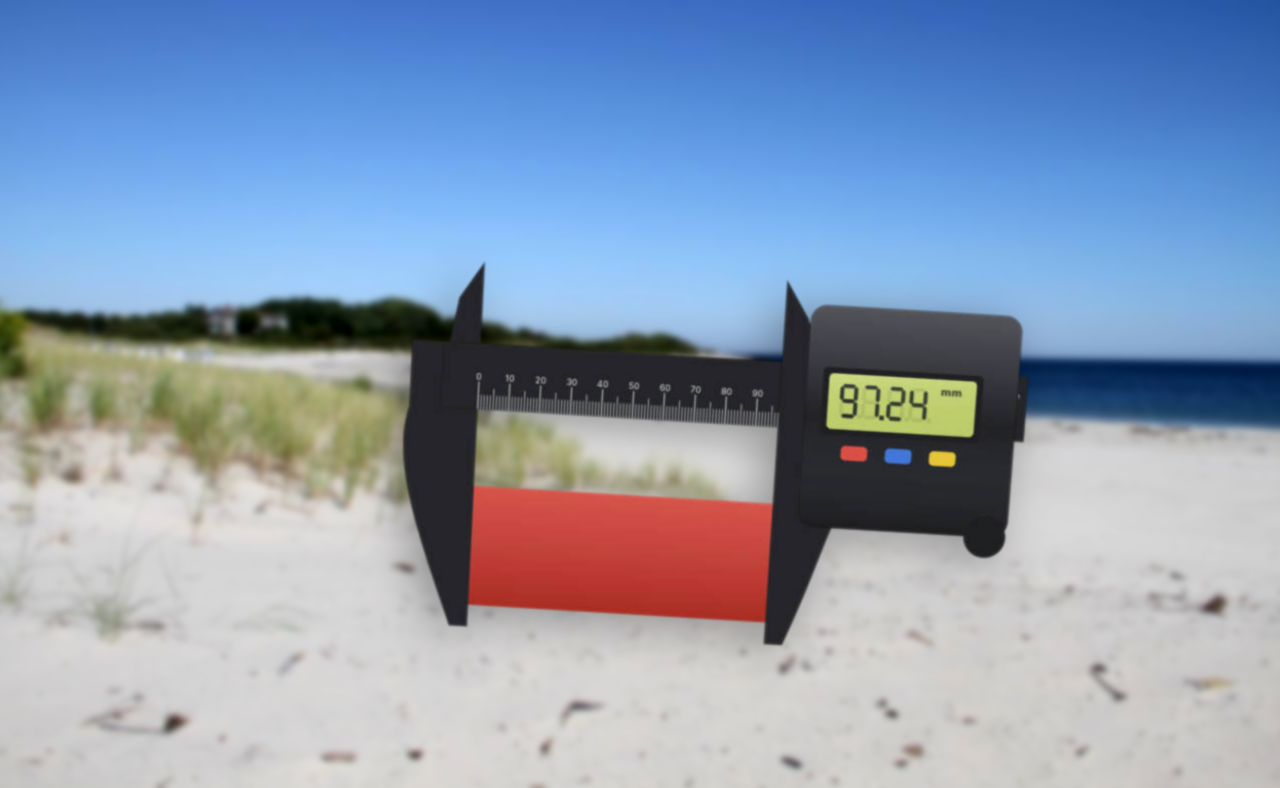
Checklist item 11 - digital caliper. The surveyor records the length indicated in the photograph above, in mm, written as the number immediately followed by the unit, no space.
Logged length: 97.24mm
